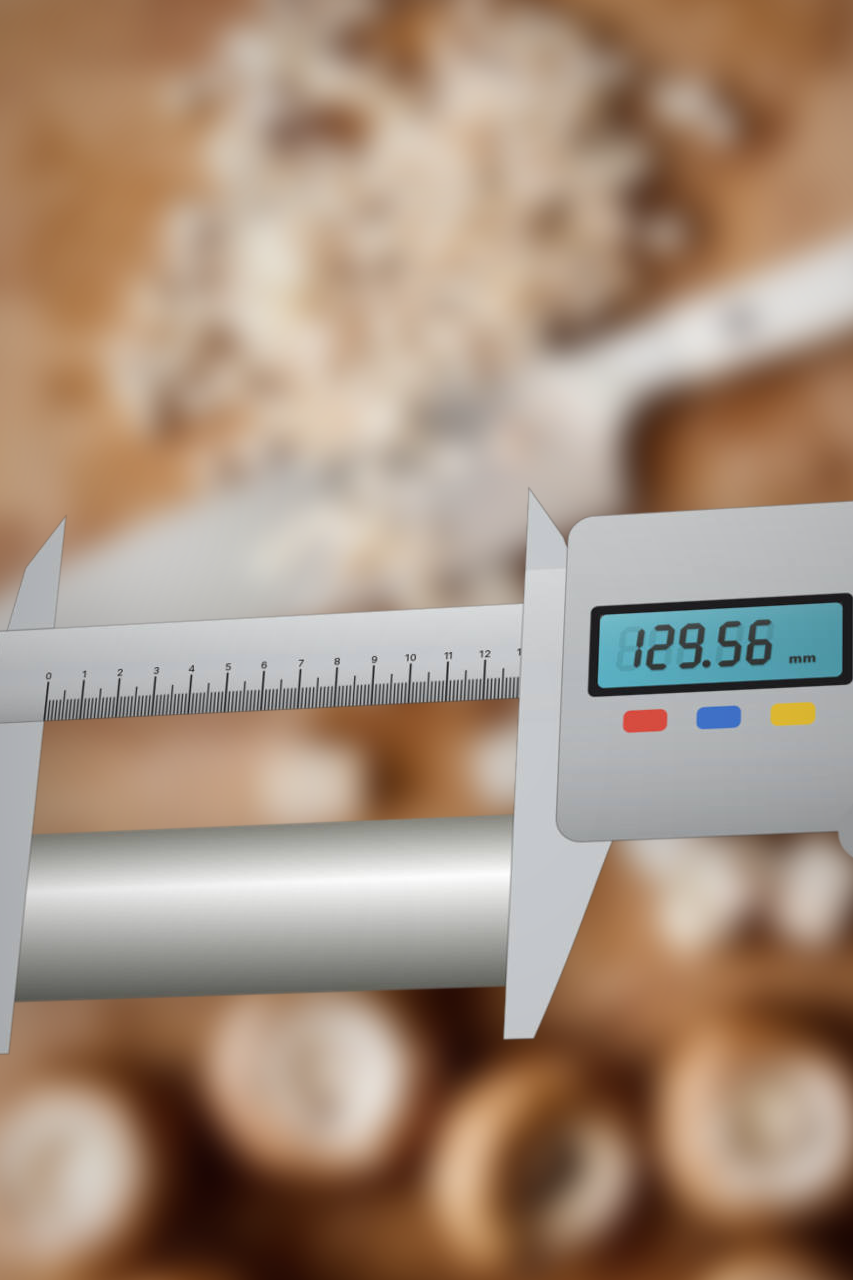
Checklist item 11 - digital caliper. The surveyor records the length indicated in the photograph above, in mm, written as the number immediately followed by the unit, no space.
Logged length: 129.56mm
